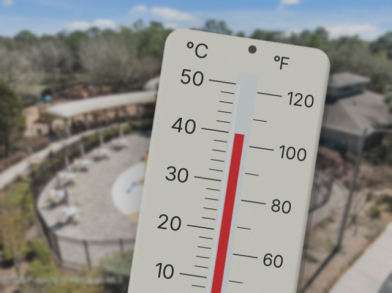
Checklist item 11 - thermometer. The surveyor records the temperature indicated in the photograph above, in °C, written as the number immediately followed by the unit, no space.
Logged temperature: 40°C
